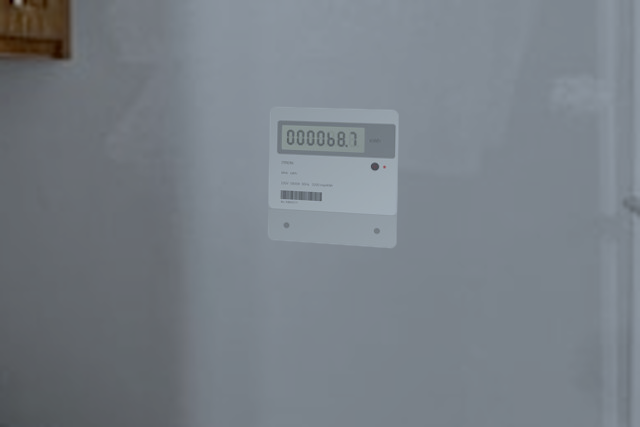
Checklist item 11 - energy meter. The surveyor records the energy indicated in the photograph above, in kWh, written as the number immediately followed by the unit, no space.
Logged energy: 68.7kWh
